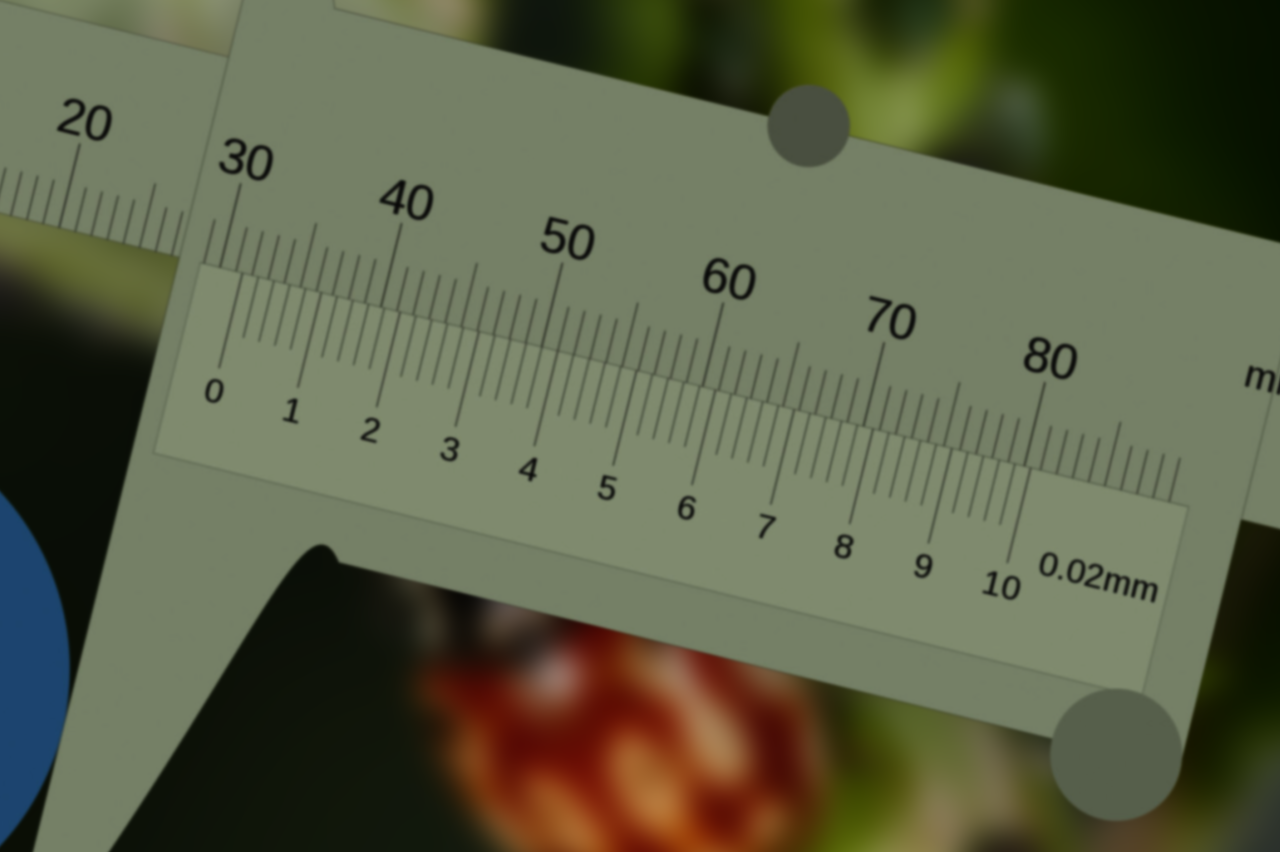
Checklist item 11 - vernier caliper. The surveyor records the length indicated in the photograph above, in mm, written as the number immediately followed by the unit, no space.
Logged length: 31.4mm
